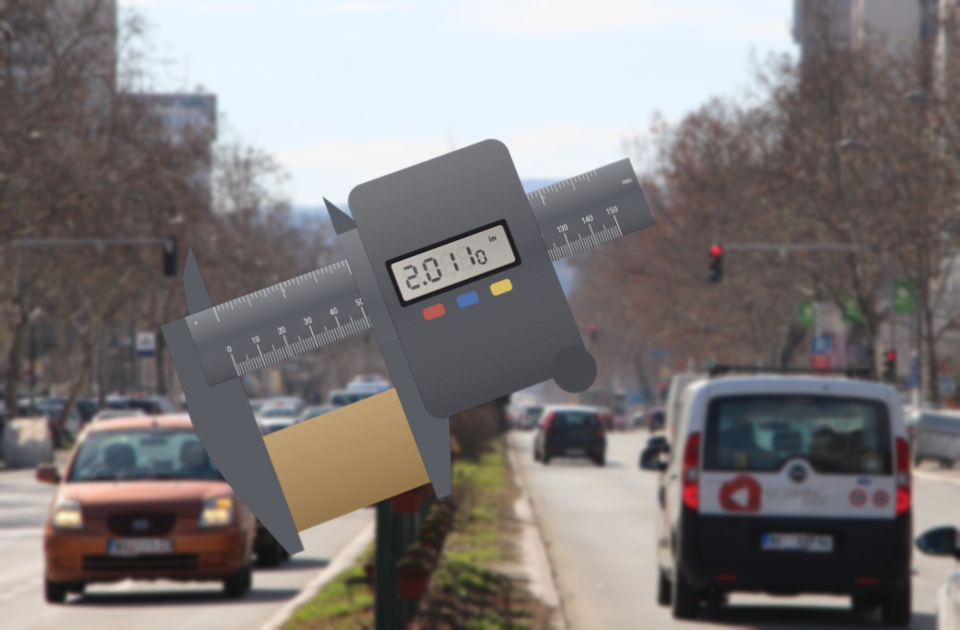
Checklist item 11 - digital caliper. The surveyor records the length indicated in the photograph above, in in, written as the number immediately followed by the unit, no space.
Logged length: 2.0110in
